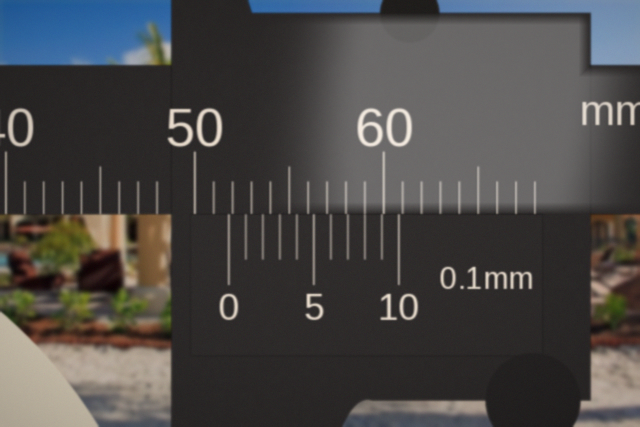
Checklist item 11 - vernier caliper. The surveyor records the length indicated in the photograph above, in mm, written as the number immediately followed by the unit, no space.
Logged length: 51.8mm
